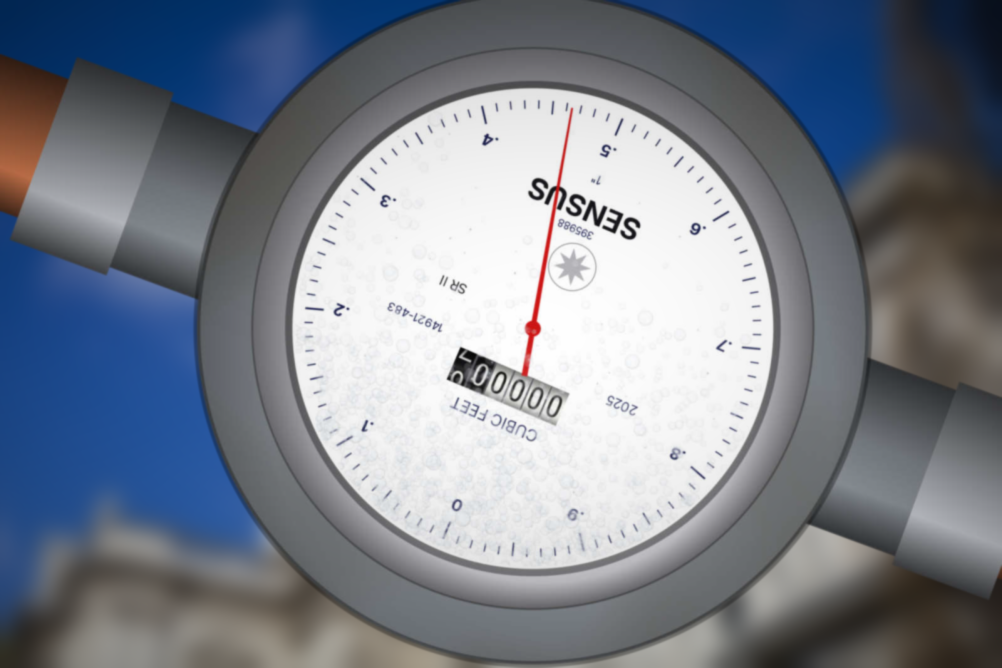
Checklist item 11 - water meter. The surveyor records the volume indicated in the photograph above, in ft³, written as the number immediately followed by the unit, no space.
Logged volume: 6.46ft³
